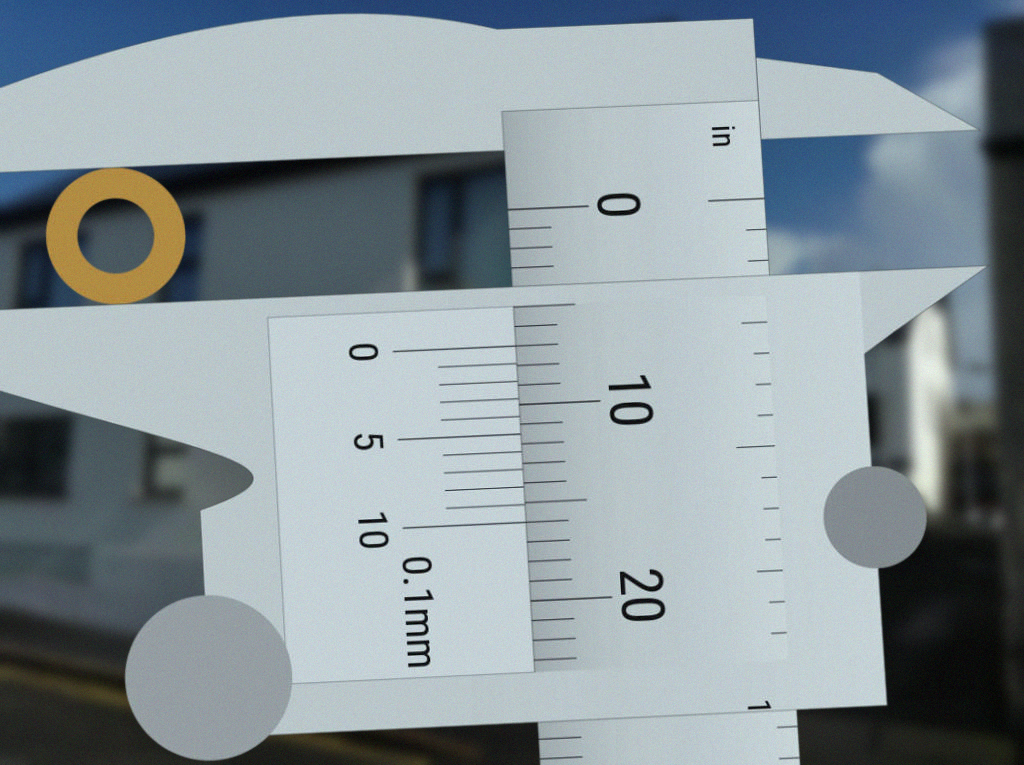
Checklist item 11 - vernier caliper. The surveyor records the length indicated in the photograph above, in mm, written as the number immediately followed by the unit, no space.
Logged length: 7.0mm
